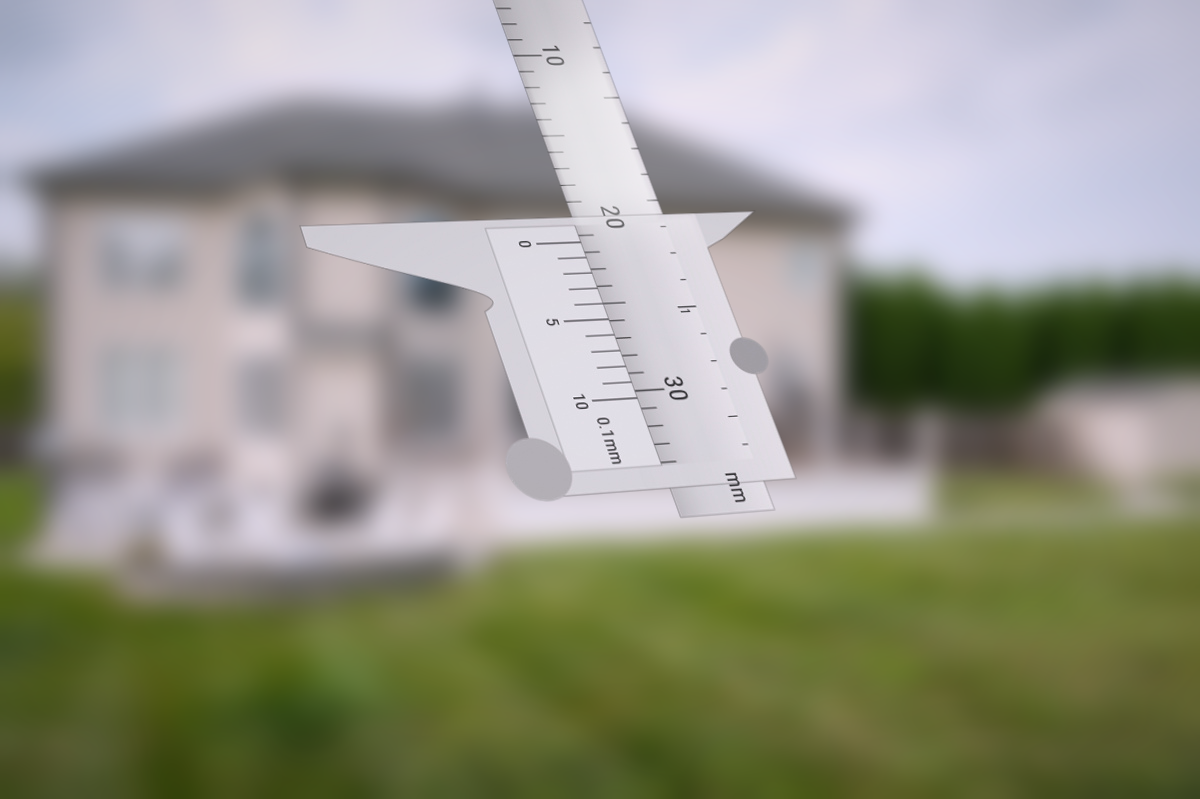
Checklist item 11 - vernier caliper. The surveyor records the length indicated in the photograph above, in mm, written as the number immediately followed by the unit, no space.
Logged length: 21.4mm
